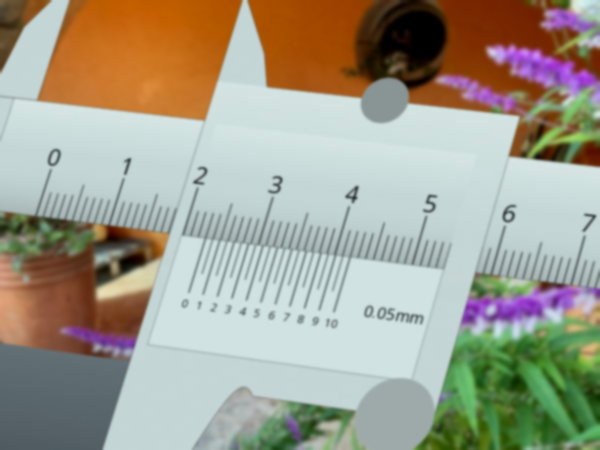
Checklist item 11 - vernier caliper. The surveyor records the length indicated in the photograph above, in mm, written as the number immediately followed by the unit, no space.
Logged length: 23.0mm
